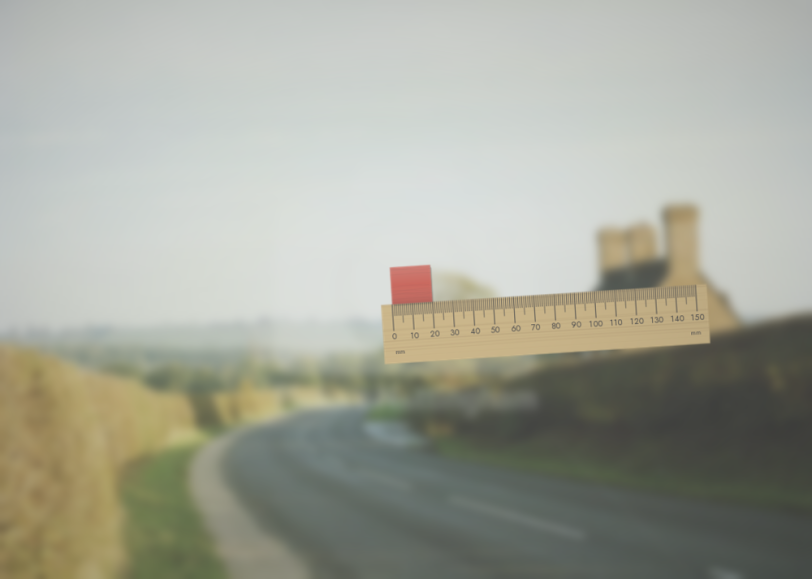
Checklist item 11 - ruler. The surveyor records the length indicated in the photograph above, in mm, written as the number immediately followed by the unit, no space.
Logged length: 20mm
